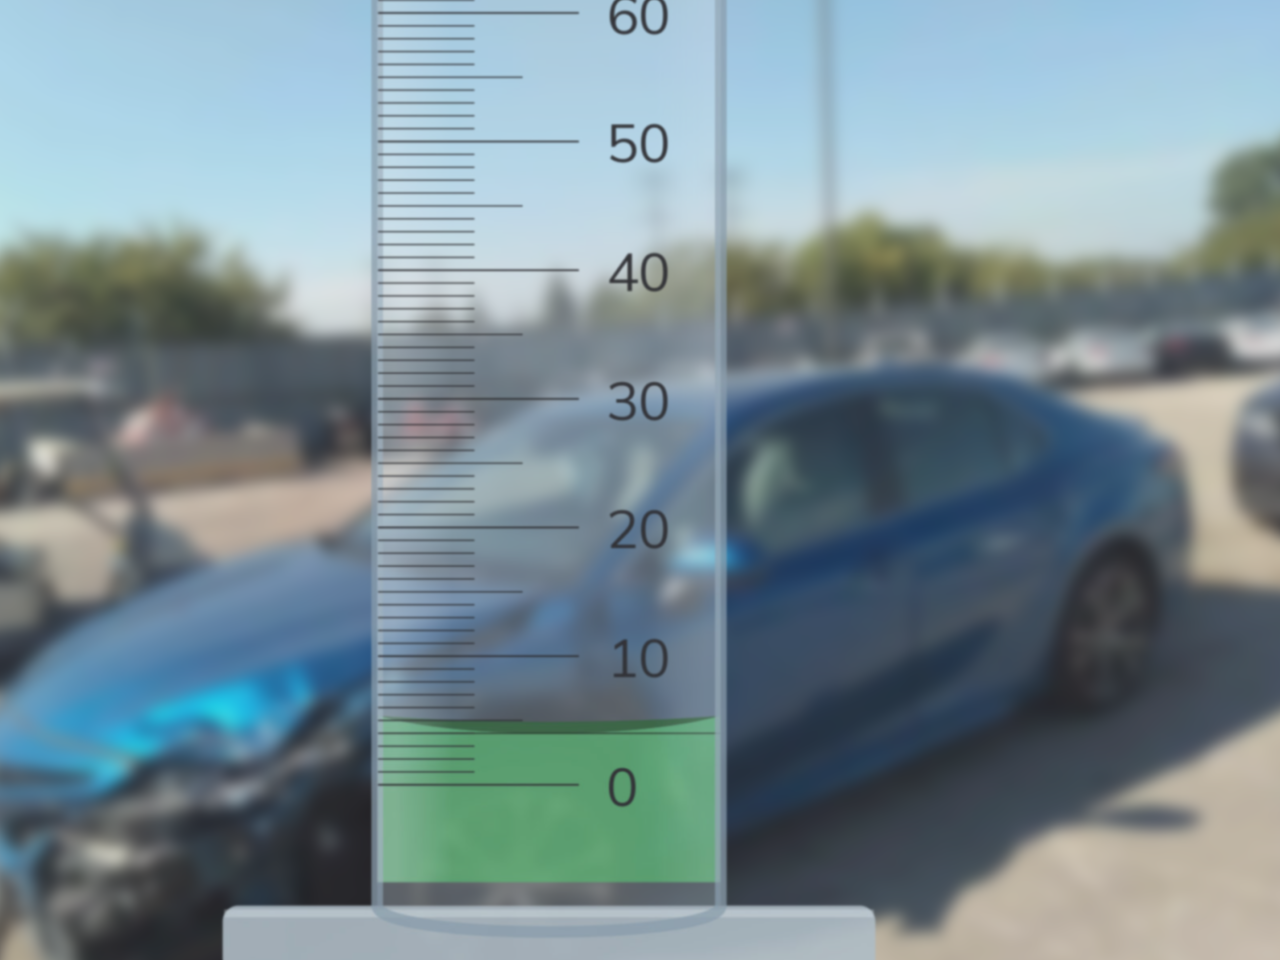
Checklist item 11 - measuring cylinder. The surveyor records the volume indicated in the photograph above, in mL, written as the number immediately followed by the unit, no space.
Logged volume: 4mL
